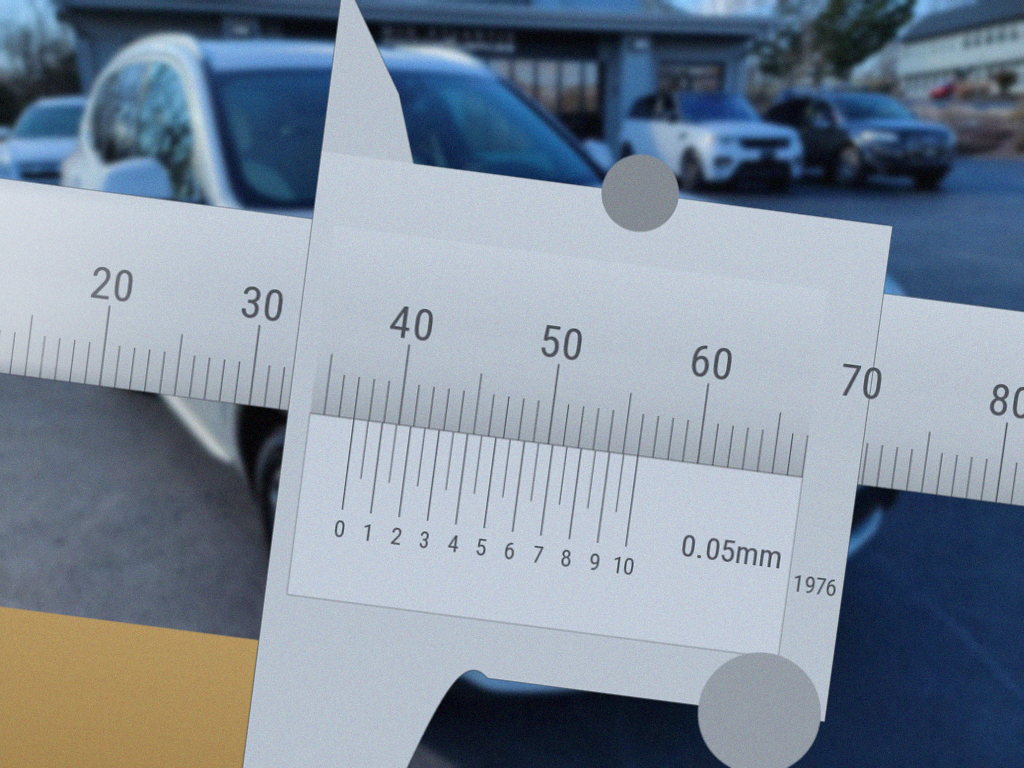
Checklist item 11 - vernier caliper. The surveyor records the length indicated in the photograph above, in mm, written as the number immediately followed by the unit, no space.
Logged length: 37.0mm
